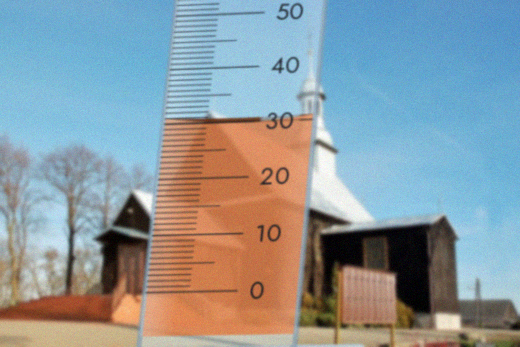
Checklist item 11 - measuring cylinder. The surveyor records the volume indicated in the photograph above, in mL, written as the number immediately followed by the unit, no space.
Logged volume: 30mL
